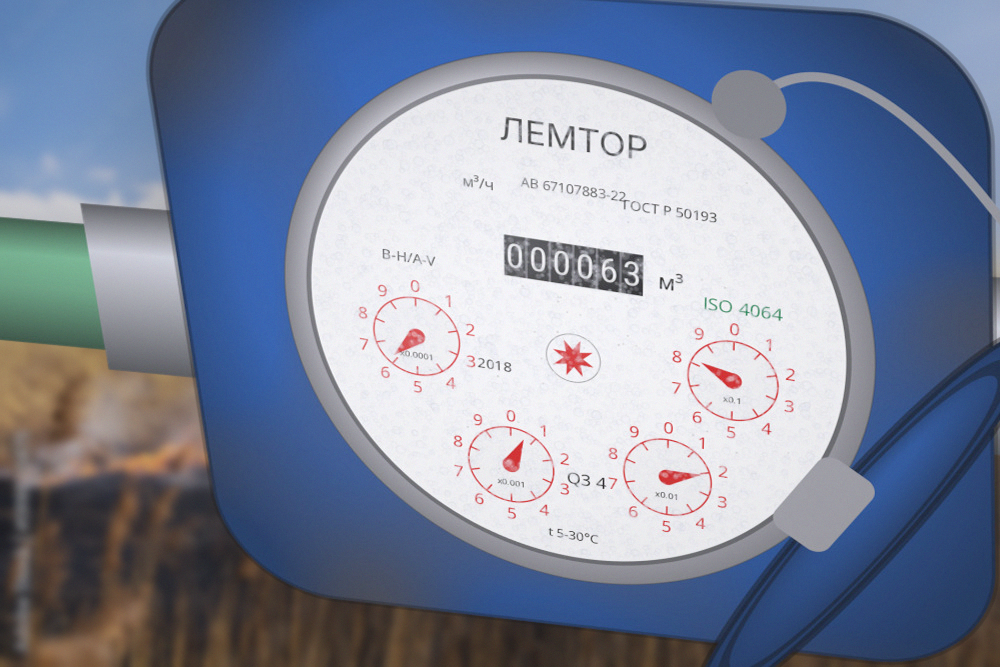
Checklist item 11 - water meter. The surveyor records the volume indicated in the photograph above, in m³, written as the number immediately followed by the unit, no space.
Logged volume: 63.8206m³
